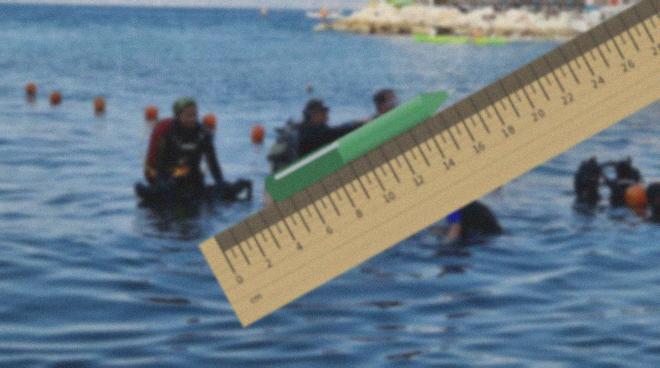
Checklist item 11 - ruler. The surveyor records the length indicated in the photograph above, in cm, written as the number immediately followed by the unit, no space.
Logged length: 12.5cm
